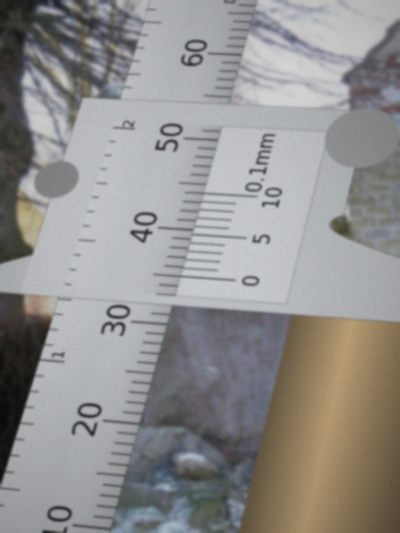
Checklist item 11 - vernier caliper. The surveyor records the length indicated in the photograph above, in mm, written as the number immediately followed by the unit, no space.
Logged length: 35.0mm
